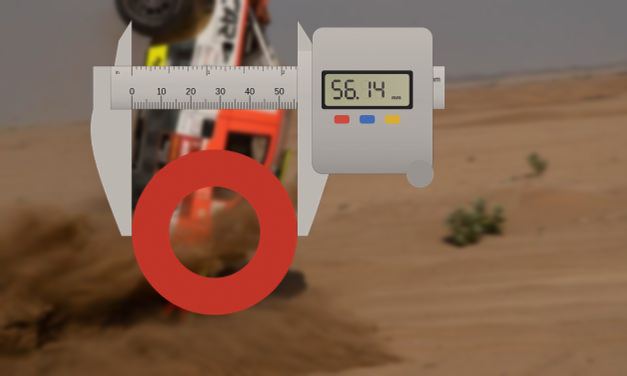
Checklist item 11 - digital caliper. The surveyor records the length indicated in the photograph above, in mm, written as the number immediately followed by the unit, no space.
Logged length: 56.14mm
